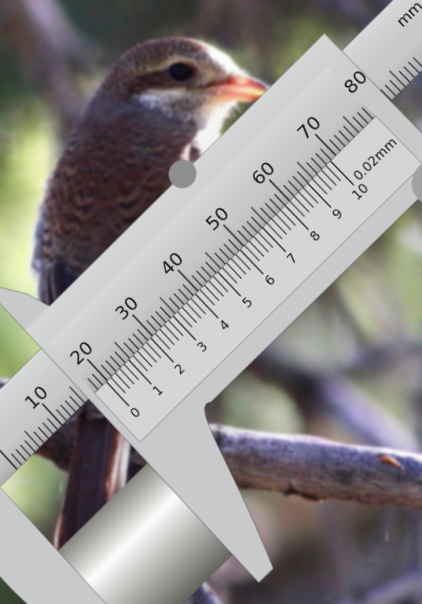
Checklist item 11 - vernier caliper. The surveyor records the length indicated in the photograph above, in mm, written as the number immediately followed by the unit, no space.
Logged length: 19.8mm
